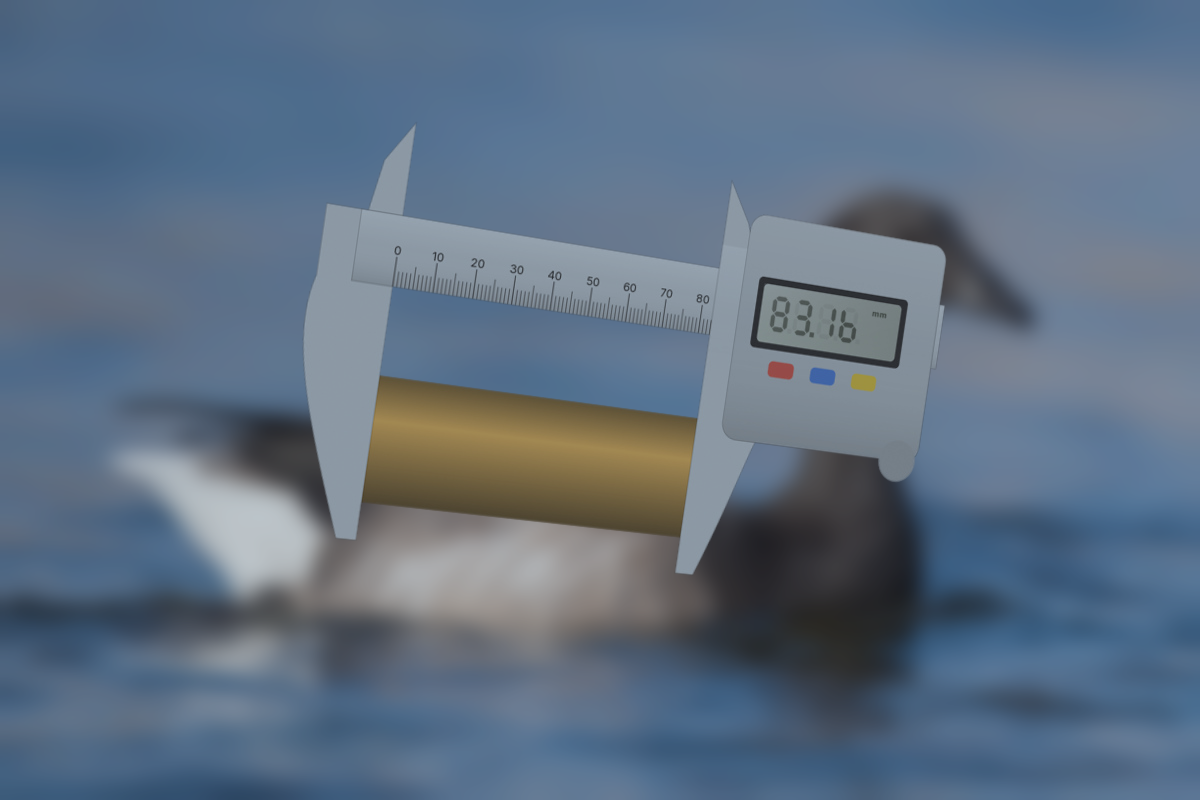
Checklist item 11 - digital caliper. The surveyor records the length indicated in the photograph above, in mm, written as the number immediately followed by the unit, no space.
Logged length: 83.16mm
